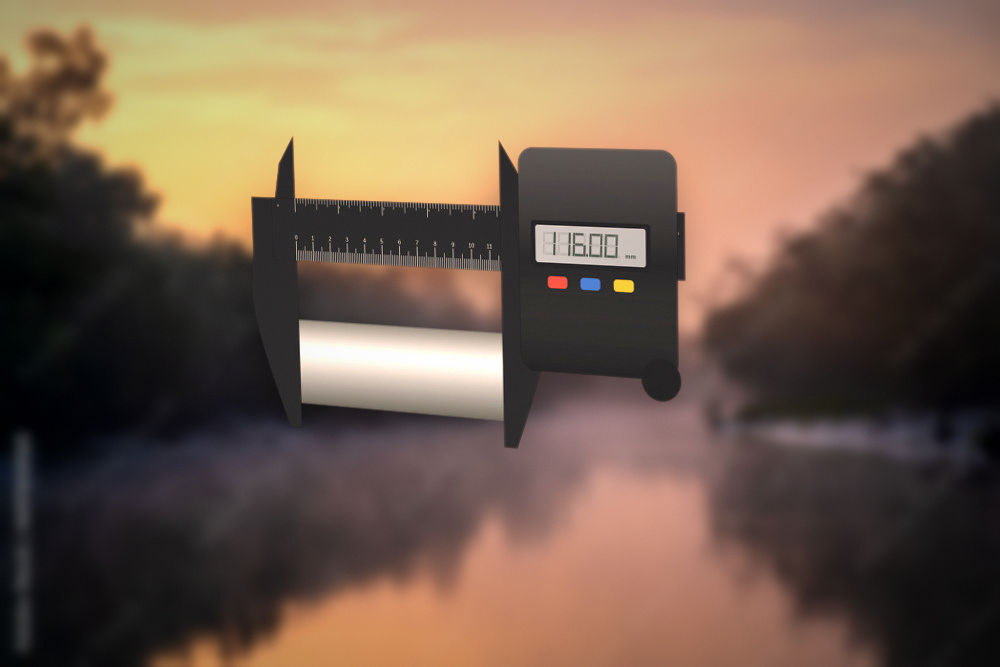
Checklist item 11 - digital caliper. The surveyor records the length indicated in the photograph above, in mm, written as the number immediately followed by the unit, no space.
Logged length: 116.00mm
